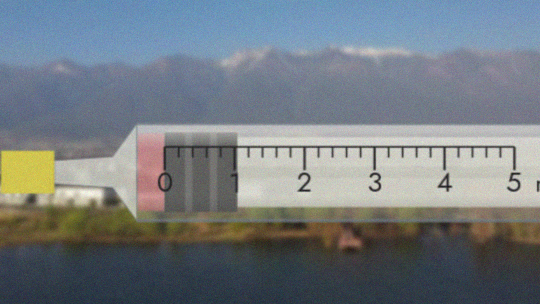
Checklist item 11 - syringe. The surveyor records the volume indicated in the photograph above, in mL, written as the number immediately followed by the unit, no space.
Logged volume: 0mL
